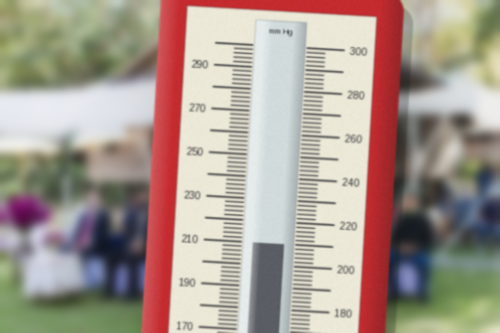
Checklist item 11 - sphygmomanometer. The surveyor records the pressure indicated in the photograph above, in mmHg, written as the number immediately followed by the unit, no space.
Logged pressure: 210mmHg
